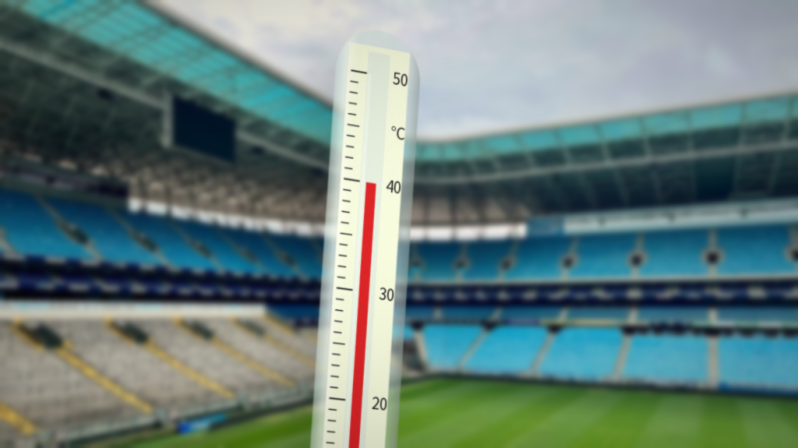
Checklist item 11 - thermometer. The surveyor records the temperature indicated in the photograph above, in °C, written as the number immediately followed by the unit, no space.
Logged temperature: 40°C
